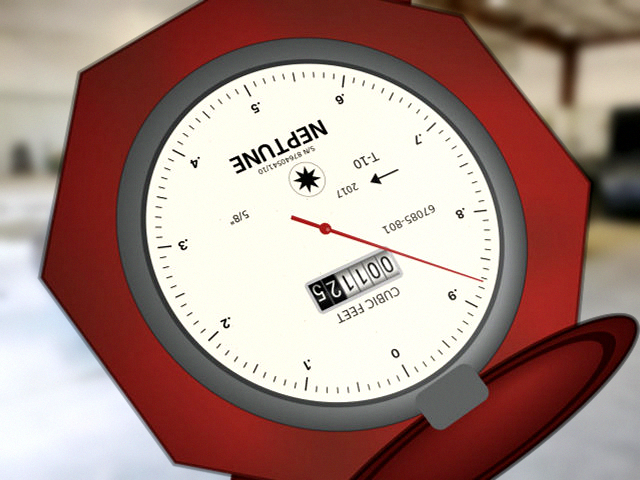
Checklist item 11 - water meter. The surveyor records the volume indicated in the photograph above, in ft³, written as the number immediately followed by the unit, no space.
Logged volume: 1124.87ft³
